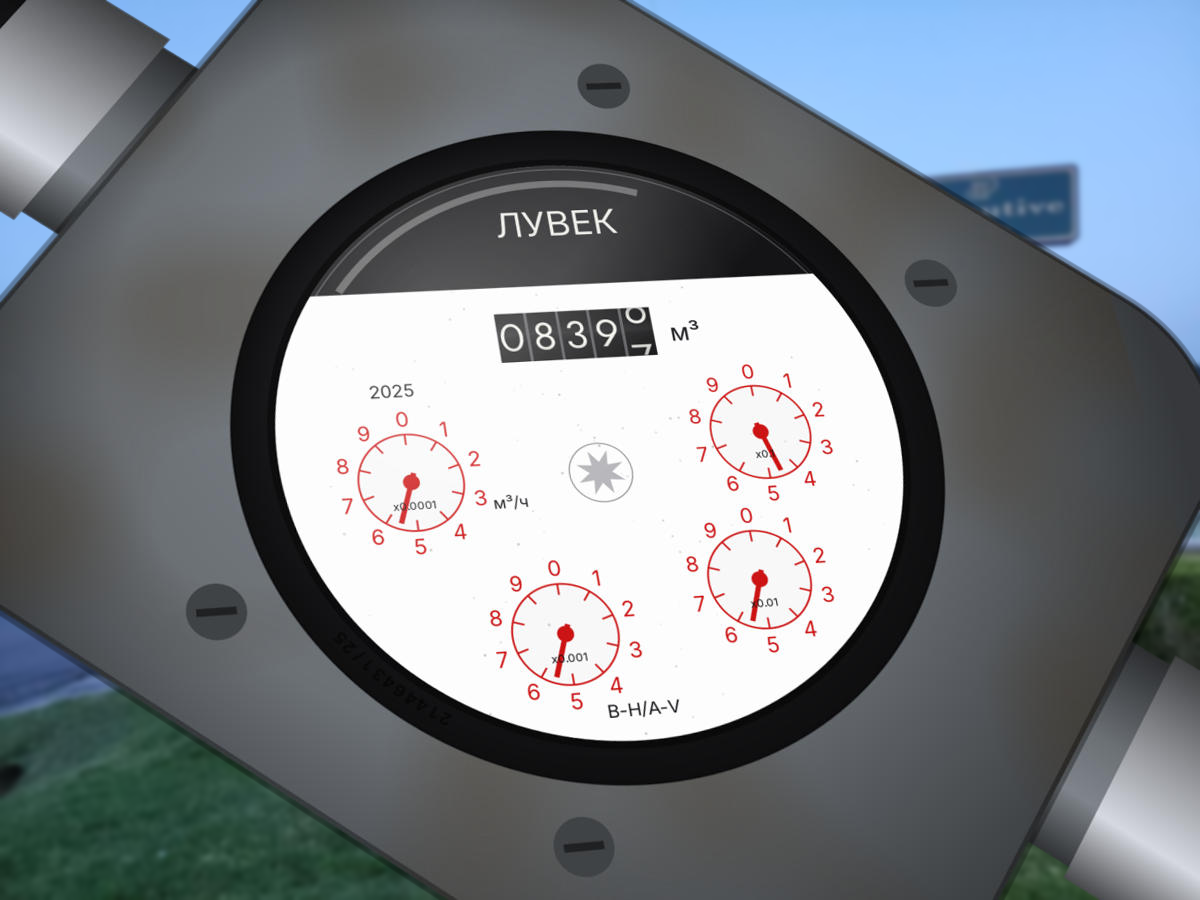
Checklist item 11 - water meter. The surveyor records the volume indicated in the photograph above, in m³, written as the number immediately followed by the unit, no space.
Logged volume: 8396.4555m³
